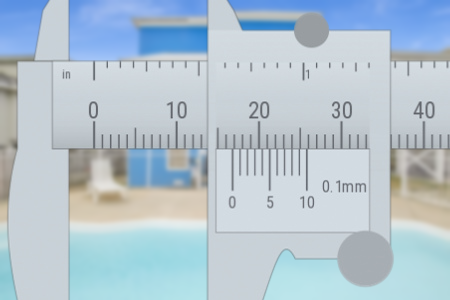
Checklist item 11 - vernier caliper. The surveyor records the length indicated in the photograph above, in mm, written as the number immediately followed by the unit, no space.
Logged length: 16.8mm
